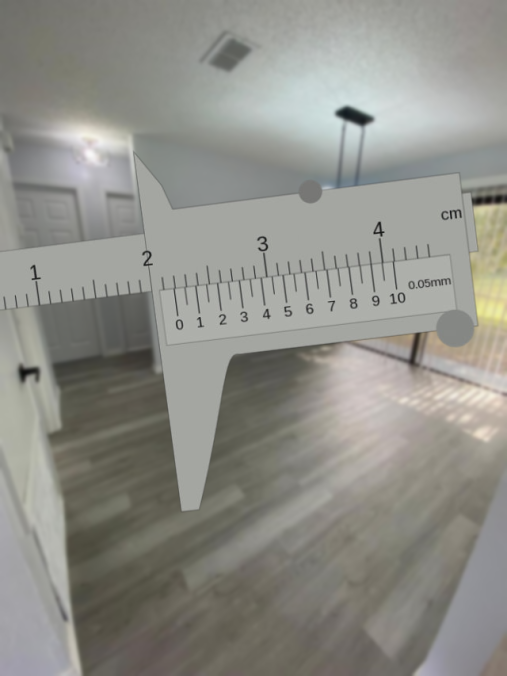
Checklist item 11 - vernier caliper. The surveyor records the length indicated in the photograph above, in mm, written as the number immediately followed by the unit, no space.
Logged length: 21.9mm
